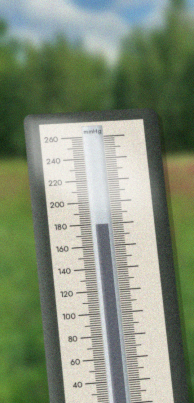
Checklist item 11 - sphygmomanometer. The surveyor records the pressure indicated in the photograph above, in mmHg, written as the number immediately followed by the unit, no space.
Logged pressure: 180mmHg
